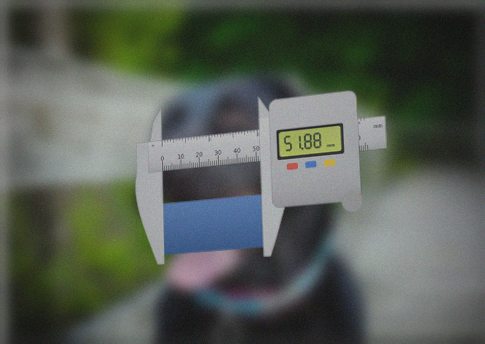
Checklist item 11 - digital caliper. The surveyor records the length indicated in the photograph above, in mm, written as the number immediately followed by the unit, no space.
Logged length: 51.88mm
